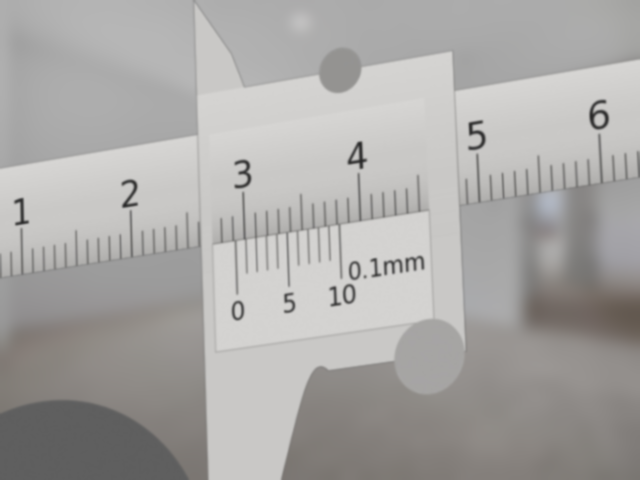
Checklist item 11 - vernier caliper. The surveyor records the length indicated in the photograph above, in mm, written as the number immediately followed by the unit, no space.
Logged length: 29.2mm
